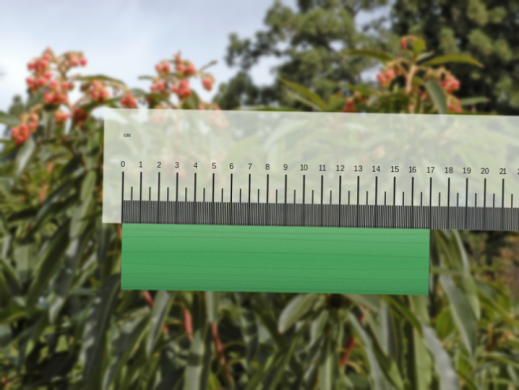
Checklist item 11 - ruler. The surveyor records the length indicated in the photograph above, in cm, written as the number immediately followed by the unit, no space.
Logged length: 17cm
